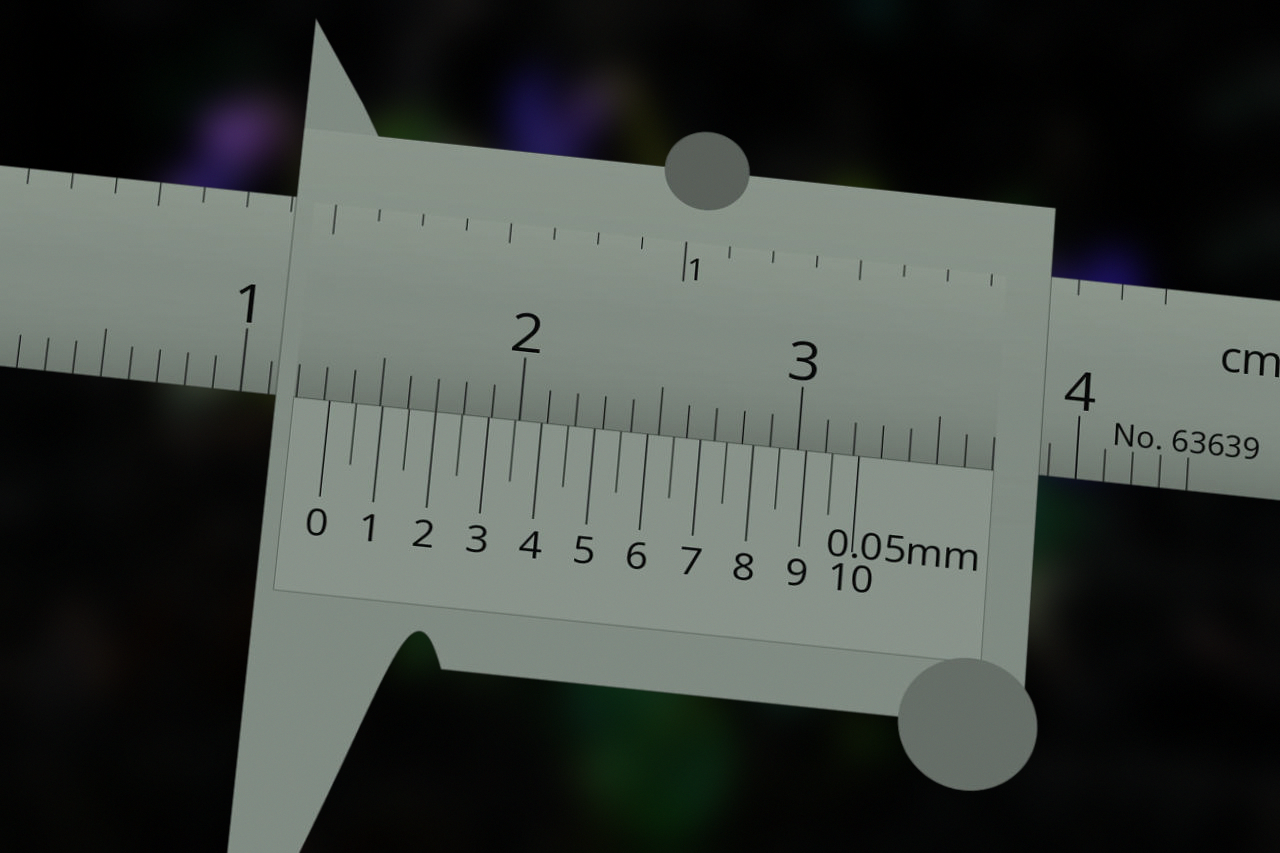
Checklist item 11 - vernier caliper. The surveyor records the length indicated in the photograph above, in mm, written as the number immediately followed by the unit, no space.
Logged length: 13.20mm
